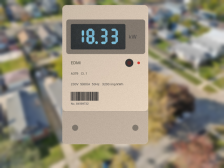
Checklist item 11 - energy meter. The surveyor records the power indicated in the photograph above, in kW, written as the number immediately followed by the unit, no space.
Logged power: 18.33kW
